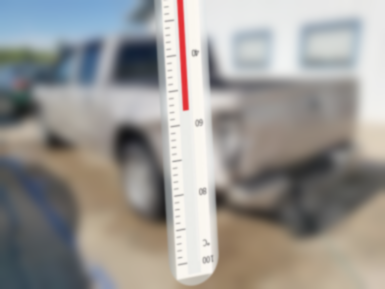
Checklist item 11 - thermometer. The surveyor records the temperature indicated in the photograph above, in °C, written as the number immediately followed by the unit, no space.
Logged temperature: 56°C
